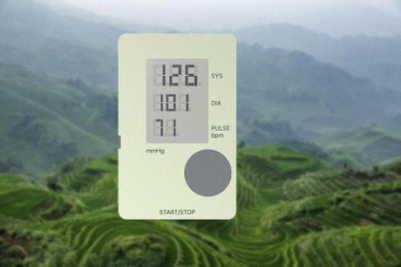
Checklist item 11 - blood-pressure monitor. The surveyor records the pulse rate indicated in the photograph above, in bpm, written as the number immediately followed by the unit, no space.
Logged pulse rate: 71bpm
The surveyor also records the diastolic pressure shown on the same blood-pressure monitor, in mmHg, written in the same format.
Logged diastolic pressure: 101mmHg
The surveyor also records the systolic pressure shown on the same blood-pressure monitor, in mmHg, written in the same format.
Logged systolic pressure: 126mmHg
